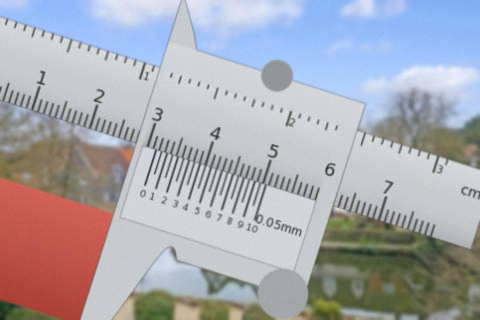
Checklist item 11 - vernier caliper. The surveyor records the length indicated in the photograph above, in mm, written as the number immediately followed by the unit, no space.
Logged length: 31.5mm
